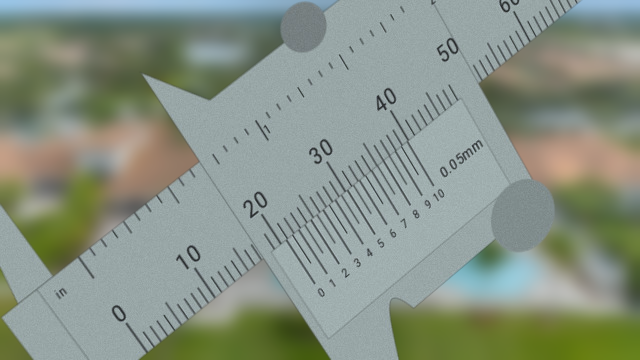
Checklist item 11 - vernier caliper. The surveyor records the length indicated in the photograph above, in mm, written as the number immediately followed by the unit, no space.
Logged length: 20.8mm
